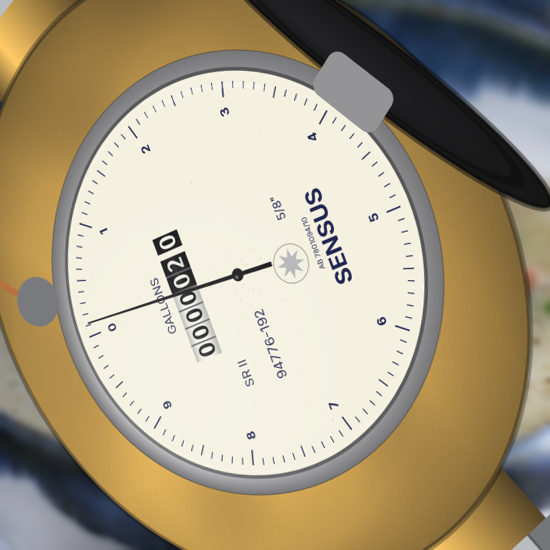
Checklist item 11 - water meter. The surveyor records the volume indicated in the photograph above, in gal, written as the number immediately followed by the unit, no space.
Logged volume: 20.1gal
